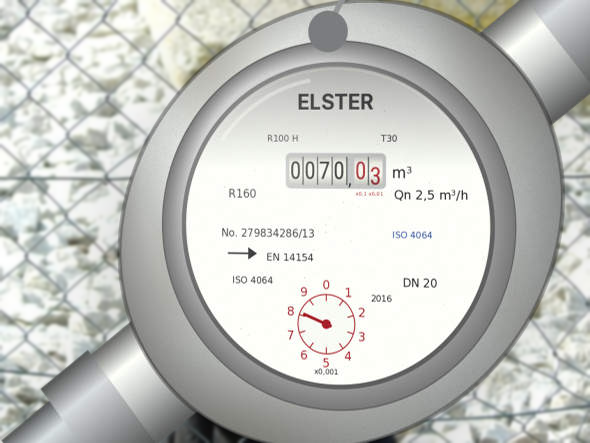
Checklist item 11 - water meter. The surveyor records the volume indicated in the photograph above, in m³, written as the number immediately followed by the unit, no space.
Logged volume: 70.028m³
